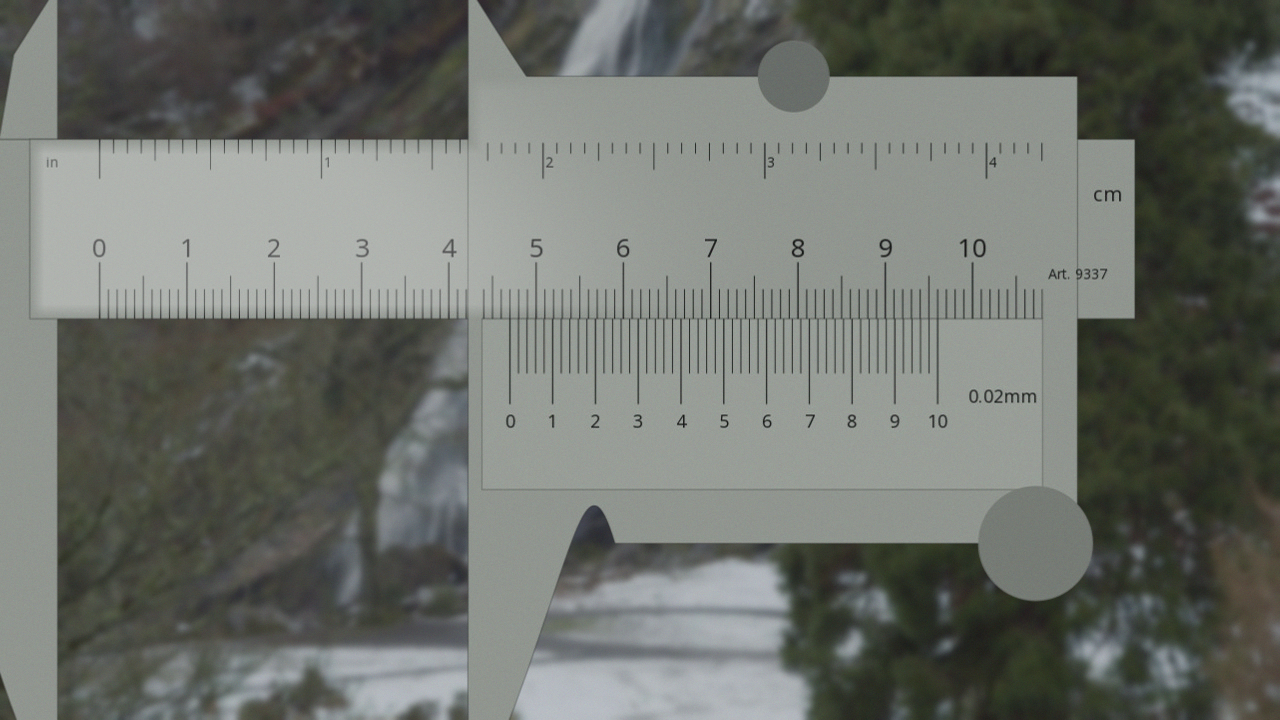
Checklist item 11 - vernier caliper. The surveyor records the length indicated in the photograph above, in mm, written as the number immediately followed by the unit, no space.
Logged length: 47.0mm
